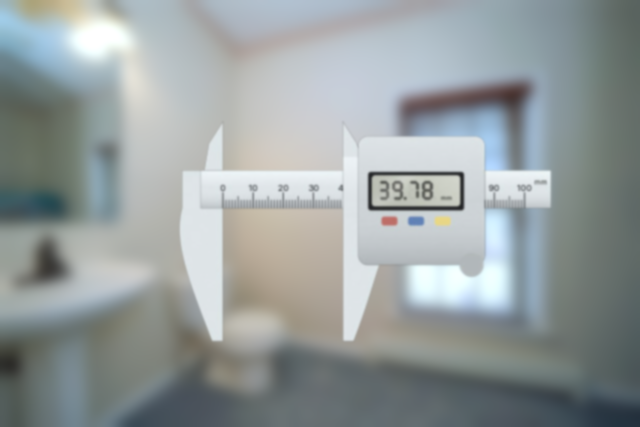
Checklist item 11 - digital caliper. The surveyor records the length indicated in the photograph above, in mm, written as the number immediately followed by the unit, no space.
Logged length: 39.78mm
